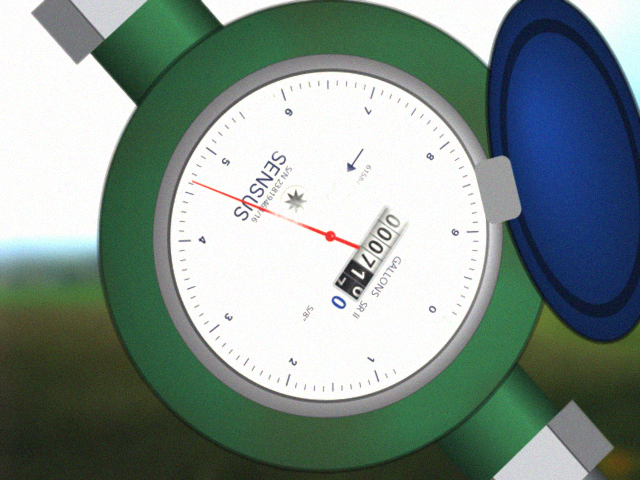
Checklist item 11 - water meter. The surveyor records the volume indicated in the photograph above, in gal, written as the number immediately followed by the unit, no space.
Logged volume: 7164.6gal
